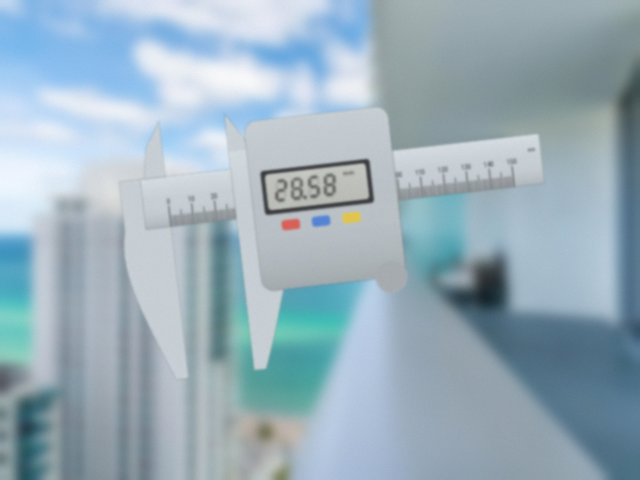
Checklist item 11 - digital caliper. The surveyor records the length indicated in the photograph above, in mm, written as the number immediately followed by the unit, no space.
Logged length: 28.58mm
